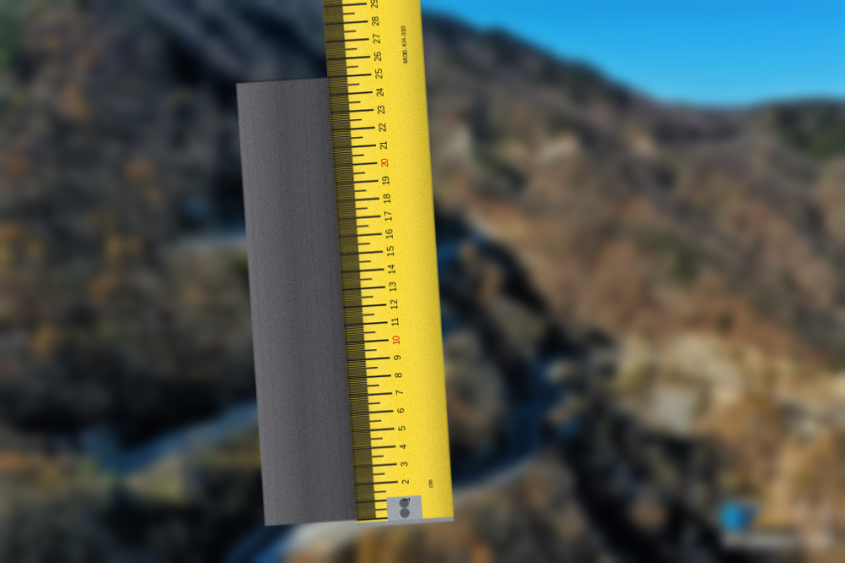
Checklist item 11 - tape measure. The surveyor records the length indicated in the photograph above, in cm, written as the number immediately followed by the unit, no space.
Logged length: 25cm
